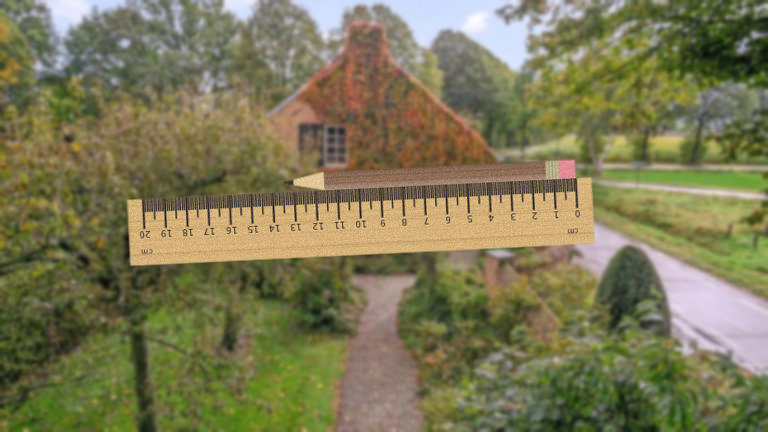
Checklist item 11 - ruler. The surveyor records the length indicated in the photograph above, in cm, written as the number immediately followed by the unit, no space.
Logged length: 13.5cm
